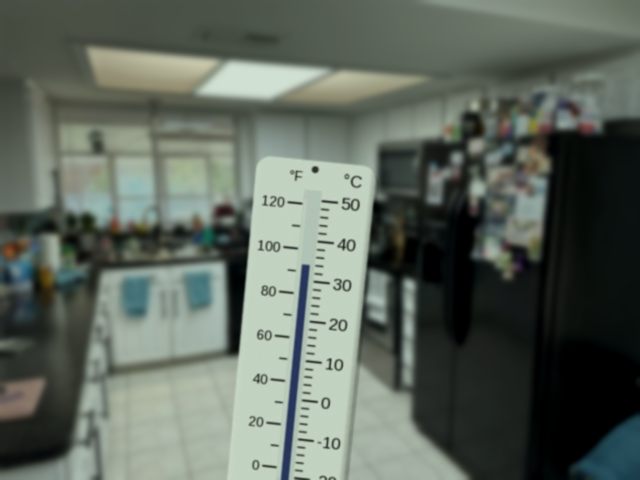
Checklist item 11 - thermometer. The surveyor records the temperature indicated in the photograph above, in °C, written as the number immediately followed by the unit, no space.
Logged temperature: 34°C
